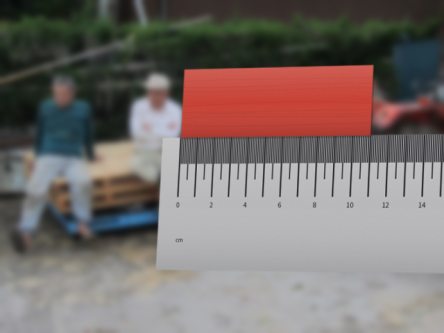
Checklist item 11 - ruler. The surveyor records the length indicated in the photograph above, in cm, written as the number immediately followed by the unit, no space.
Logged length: 11cm
